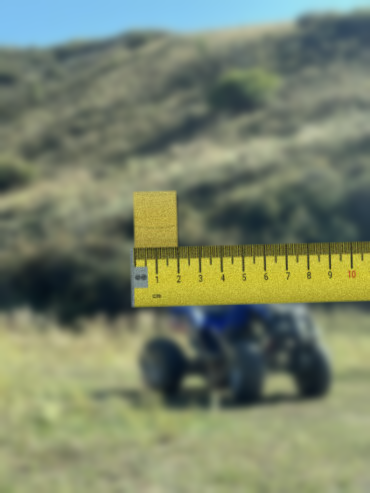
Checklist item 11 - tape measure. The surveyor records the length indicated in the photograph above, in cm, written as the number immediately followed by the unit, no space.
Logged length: 2cm
